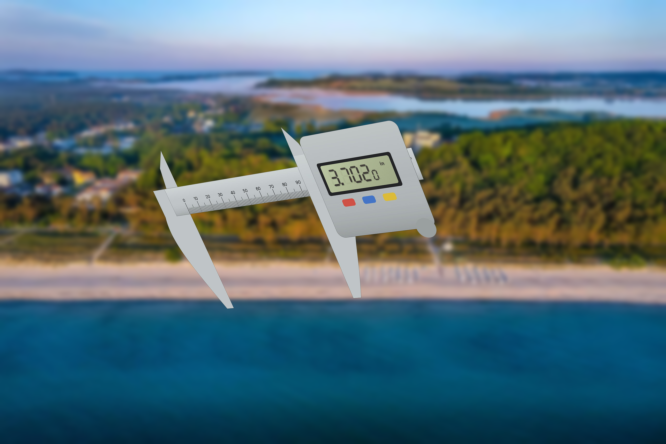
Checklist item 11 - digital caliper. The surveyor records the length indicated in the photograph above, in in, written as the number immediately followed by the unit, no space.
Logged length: 3.7020in
